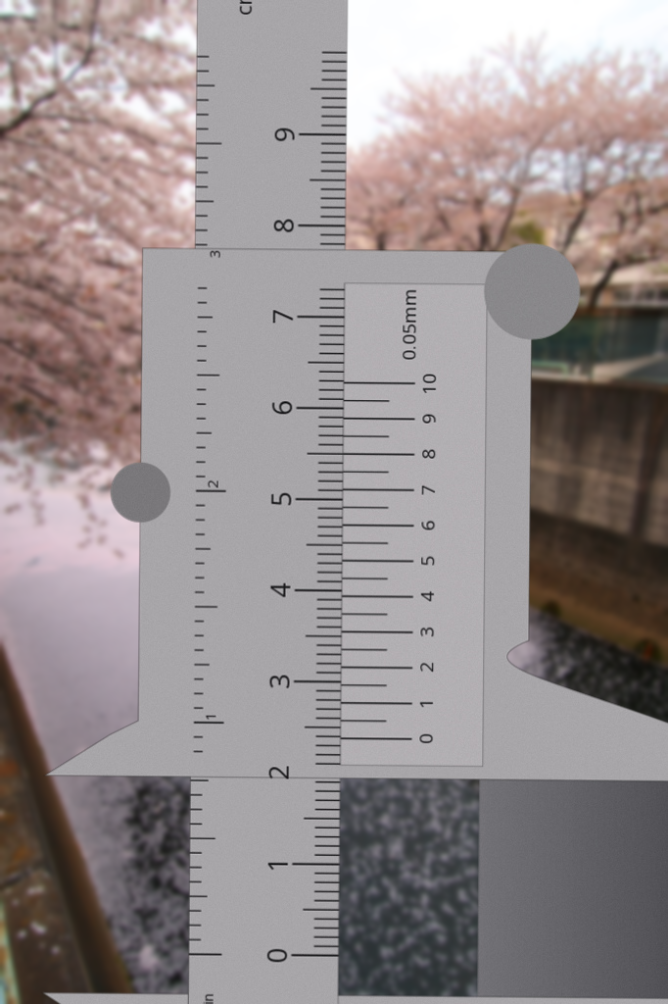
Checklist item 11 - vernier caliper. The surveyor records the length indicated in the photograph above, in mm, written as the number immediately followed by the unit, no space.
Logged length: 23.8mm
